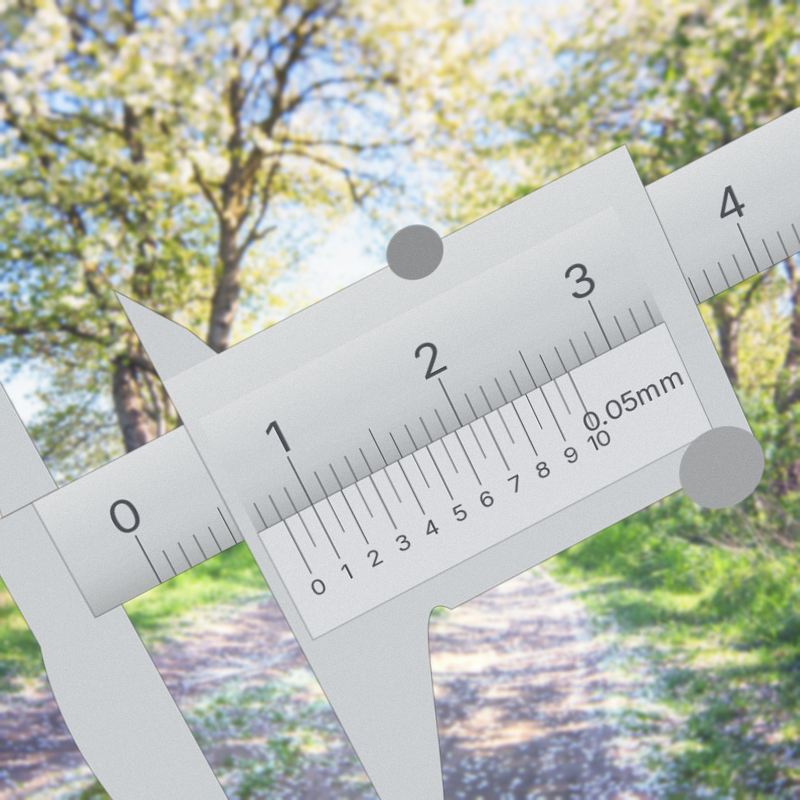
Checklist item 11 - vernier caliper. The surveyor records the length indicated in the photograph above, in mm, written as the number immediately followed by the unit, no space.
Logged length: 8.1mm
